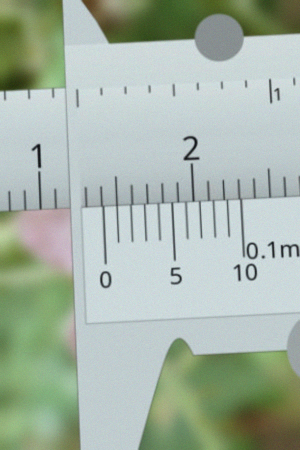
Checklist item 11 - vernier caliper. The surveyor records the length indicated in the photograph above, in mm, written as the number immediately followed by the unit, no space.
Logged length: 14.1mm
